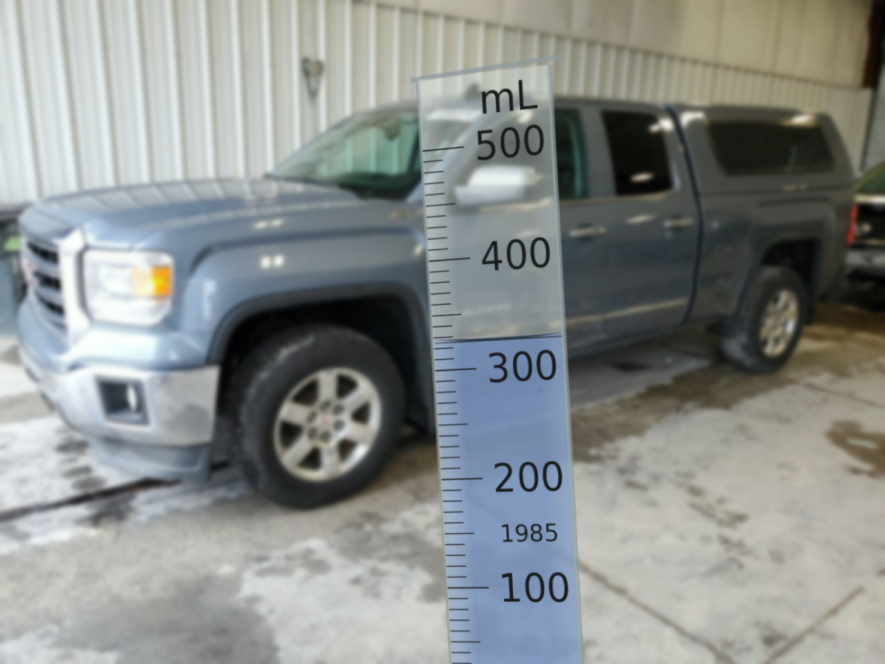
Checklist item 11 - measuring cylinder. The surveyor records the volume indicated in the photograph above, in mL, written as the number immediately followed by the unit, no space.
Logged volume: 325mL
